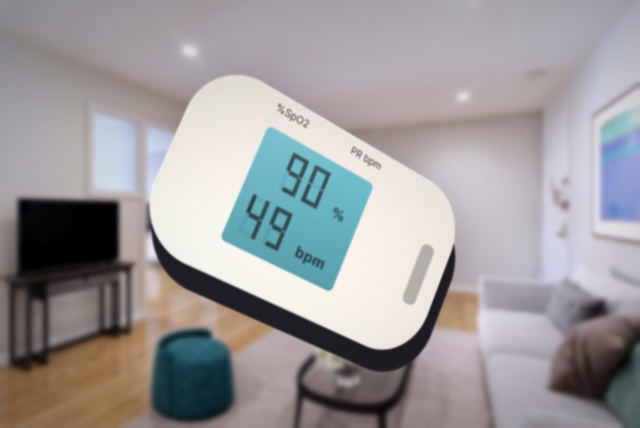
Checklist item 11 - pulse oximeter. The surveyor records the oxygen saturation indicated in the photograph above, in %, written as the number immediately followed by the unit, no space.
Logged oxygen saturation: 90%
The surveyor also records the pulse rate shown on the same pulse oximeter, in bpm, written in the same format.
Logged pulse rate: 49bpm
